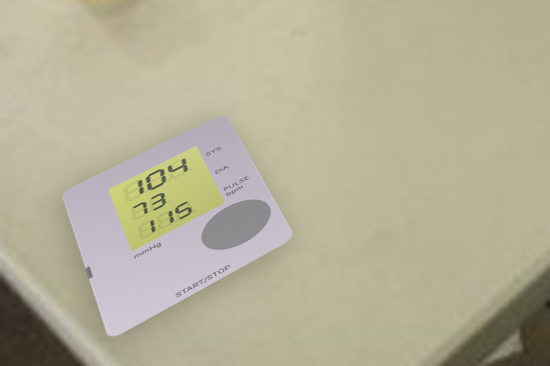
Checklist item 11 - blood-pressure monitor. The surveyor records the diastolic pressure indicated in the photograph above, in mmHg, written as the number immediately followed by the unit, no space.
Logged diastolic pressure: 73mmHg
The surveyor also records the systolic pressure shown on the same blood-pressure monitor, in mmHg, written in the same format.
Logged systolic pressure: 104mmHg
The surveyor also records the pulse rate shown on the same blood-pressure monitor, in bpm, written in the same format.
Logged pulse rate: 115bpm
